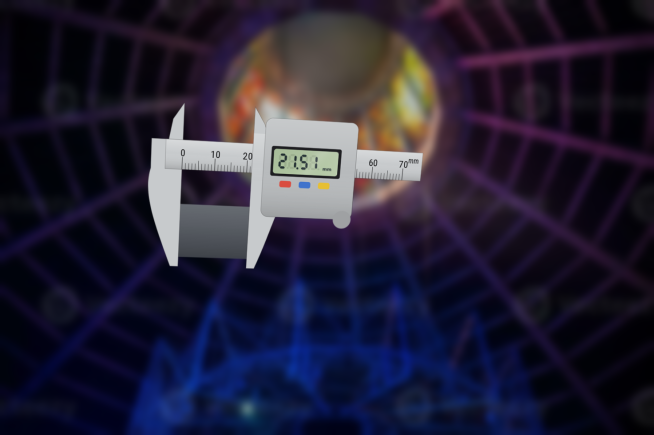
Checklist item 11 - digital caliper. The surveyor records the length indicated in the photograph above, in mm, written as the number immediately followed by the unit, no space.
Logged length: 21.51mm
